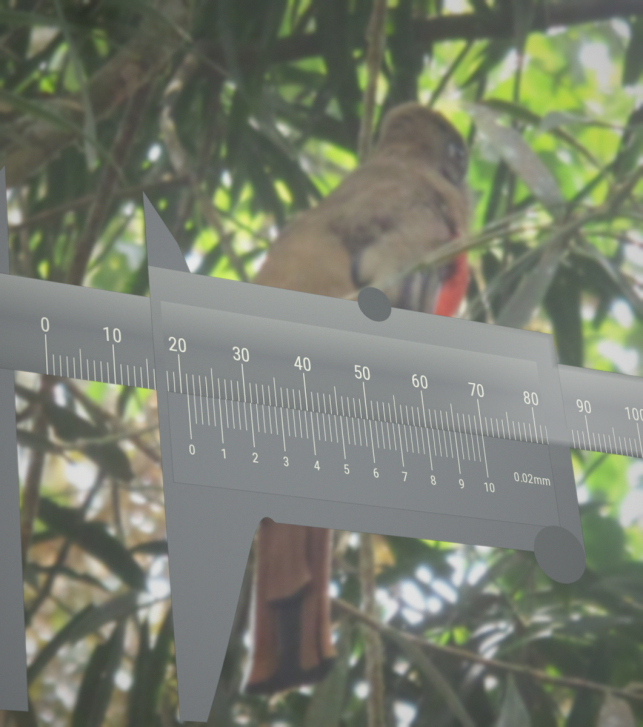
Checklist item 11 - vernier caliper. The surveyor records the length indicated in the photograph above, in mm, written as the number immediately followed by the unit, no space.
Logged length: 21.0mm
